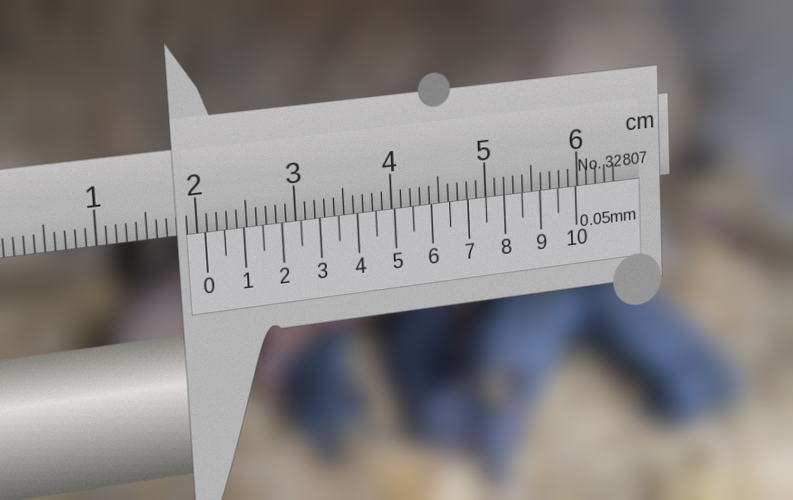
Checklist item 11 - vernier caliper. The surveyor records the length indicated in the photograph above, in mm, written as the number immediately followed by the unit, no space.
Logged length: 20.8mm
